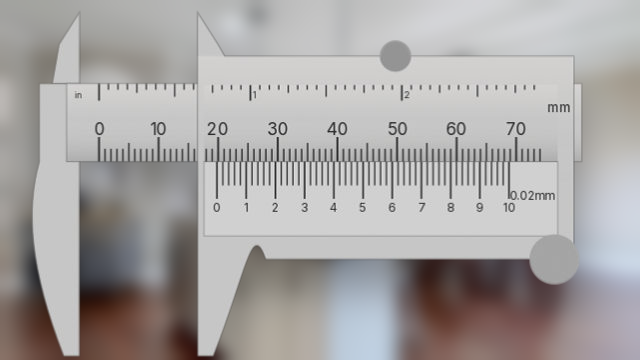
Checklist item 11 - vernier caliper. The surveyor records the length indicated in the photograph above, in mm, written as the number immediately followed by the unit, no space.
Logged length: 19.8mm
